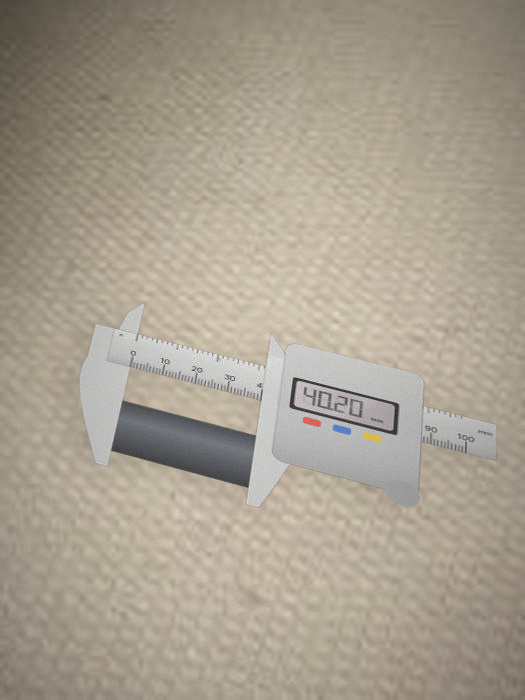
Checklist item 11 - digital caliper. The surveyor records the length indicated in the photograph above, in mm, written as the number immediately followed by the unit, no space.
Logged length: 40.20mm
